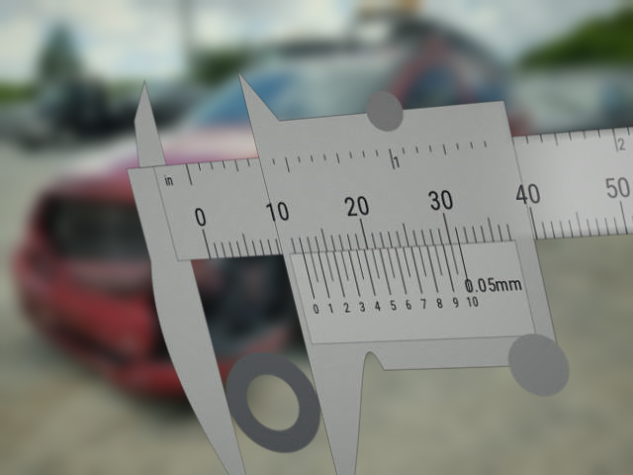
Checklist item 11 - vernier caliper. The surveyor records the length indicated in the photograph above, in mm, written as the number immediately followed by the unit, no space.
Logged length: 12.0mm
